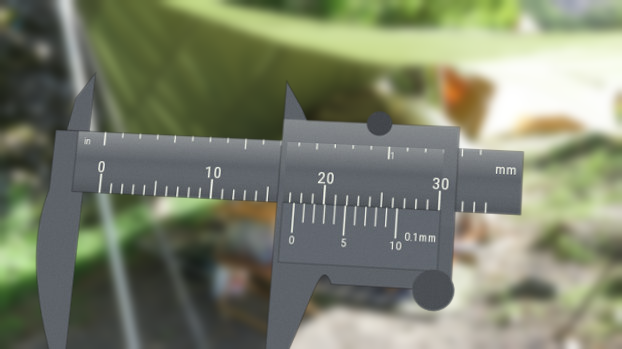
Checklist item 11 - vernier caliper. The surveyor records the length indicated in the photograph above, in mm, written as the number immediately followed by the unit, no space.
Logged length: 17.4mm
